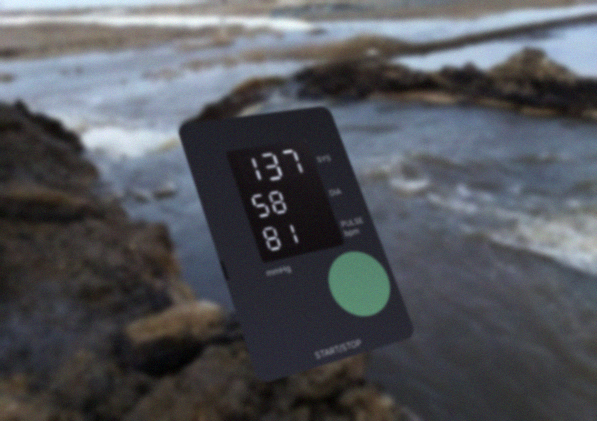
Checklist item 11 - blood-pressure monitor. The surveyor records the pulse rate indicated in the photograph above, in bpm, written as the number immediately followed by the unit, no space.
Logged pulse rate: 81bpm
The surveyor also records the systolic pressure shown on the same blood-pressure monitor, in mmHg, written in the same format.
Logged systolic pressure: 137mmHg
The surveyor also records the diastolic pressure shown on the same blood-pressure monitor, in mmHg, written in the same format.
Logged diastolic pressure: 58mmHg
